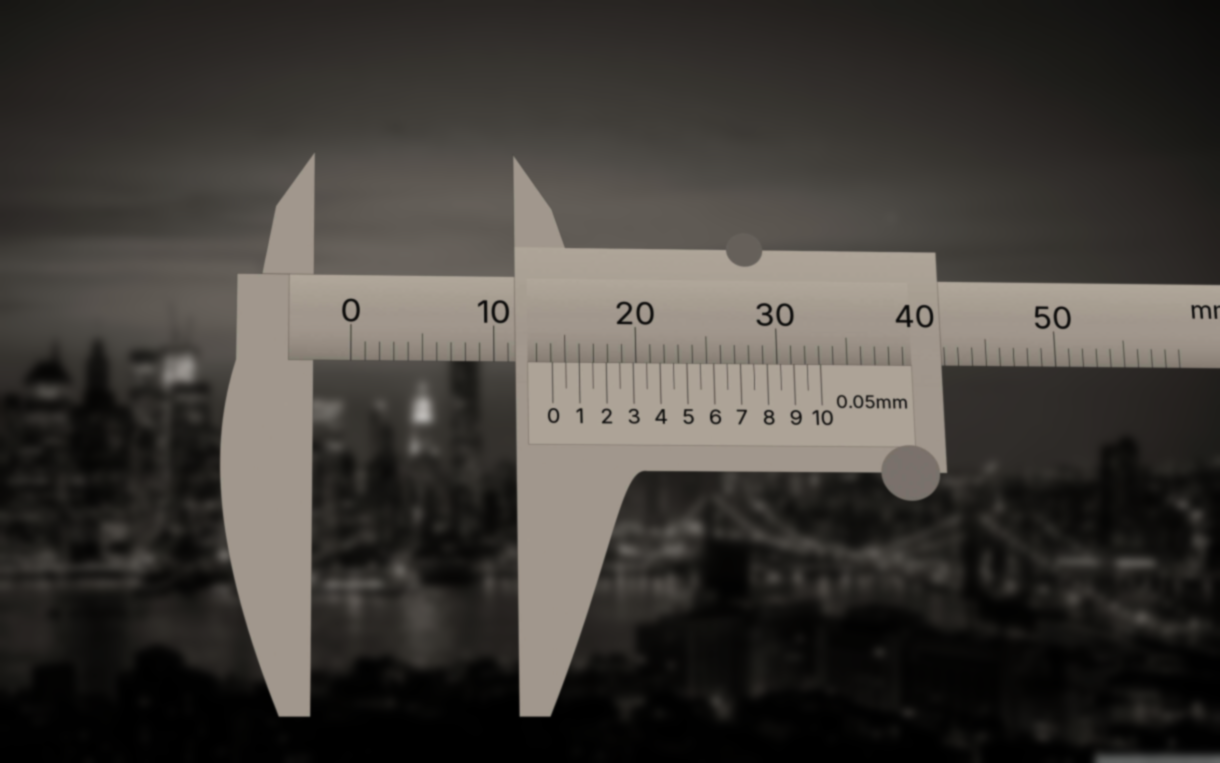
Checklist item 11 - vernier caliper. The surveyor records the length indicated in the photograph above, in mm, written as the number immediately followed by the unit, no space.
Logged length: 14.1mm
